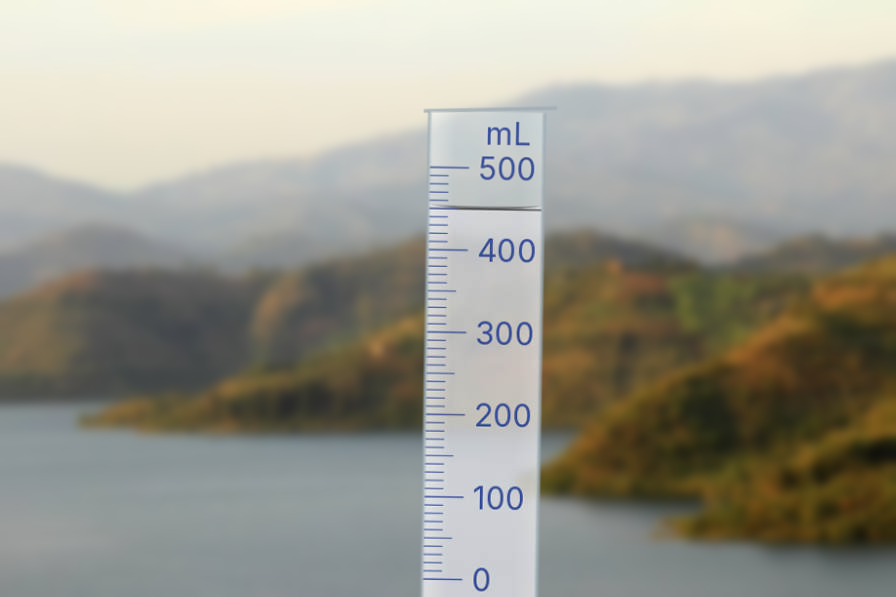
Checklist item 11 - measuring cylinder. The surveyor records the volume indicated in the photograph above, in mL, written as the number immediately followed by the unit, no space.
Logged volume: 450mL
